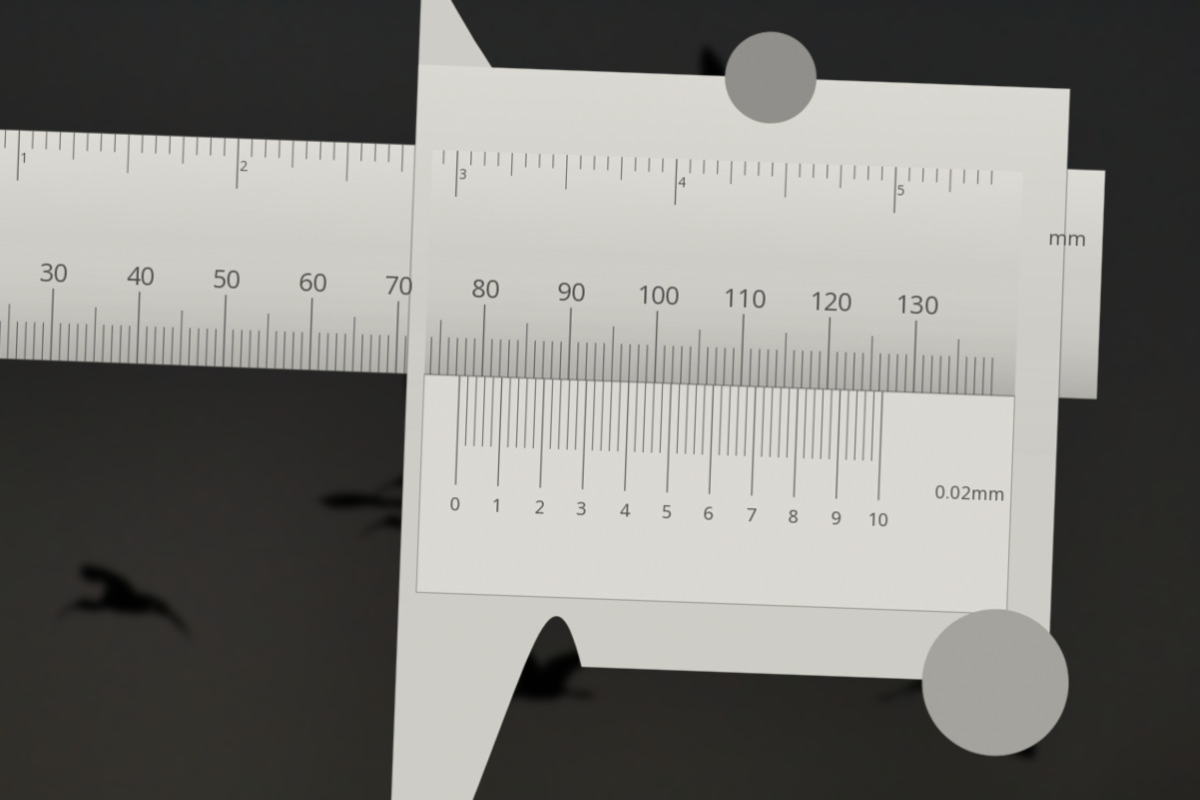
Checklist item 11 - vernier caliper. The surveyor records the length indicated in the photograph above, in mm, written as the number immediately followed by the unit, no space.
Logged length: 77.4mm
